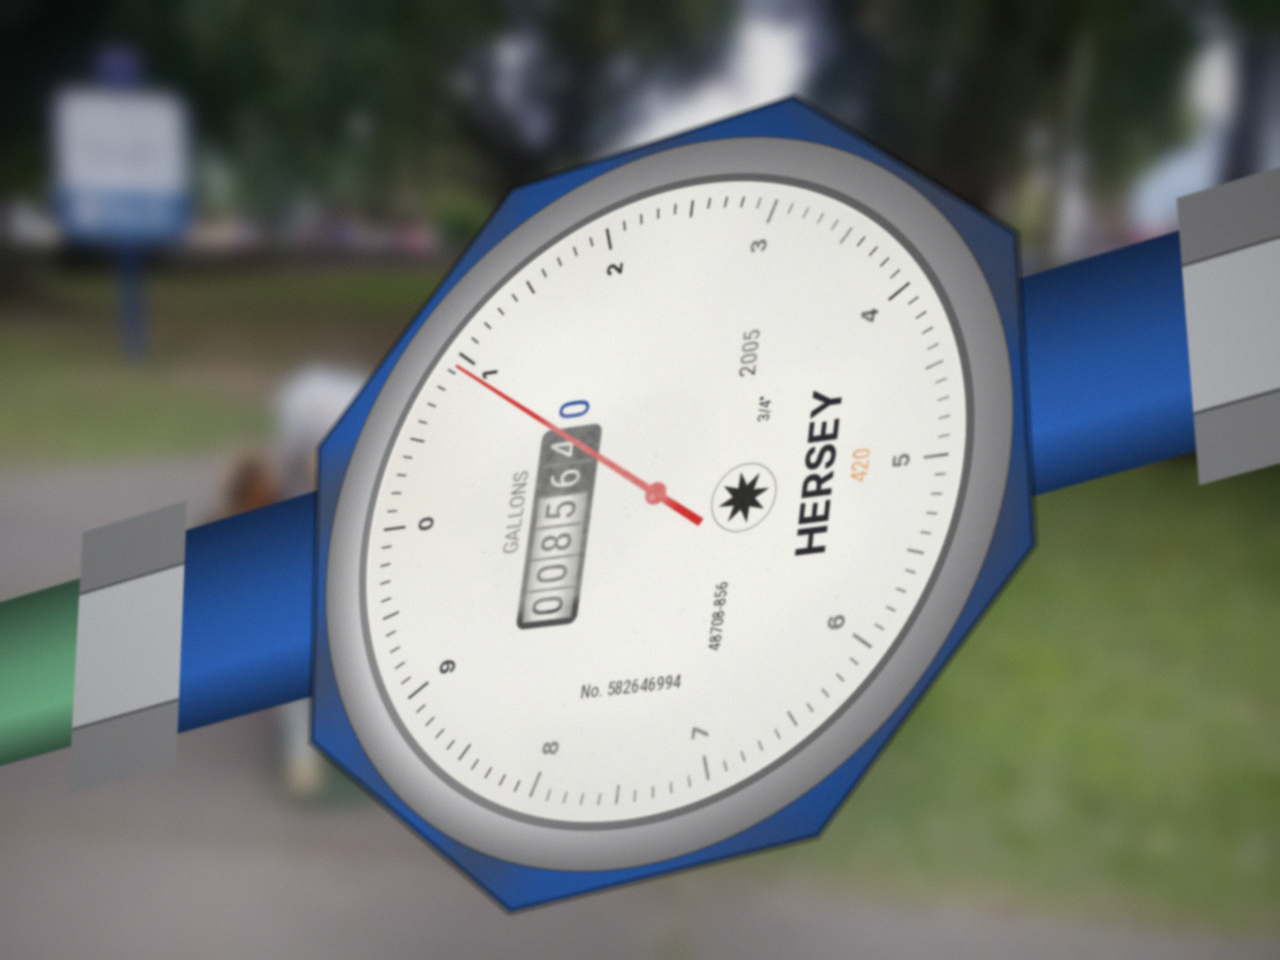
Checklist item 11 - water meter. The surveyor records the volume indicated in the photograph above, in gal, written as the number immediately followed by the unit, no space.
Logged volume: 85640.9gal
